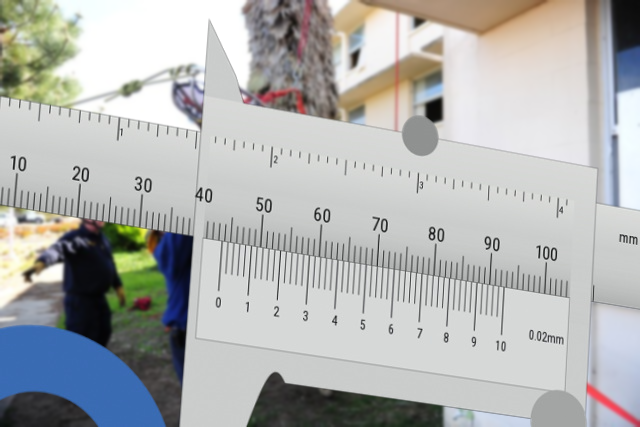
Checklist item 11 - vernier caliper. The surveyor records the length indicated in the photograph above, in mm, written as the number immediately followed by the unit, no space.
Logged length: 43.6mm
